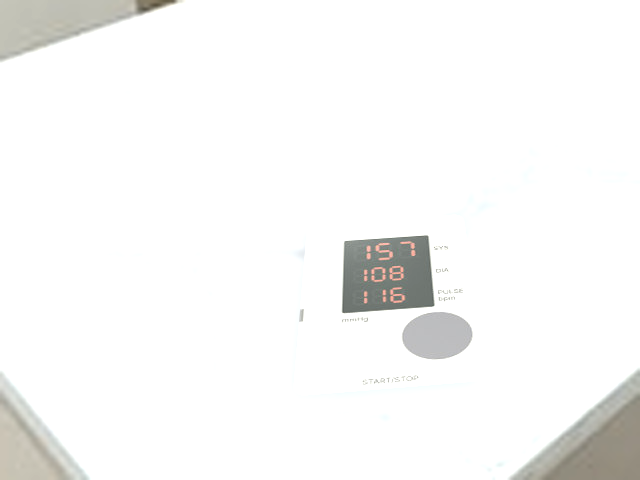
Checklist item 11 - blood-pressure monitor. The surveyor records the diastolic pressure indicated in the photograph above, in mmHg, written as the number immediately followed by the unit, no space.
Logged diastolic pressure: 108mmHg
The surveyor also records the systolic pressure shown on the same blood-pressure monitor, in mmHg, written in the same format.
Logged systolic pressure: 157mmHg
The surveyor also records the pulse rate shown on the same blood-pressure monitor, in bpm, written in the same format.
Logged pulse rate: 116bpm
